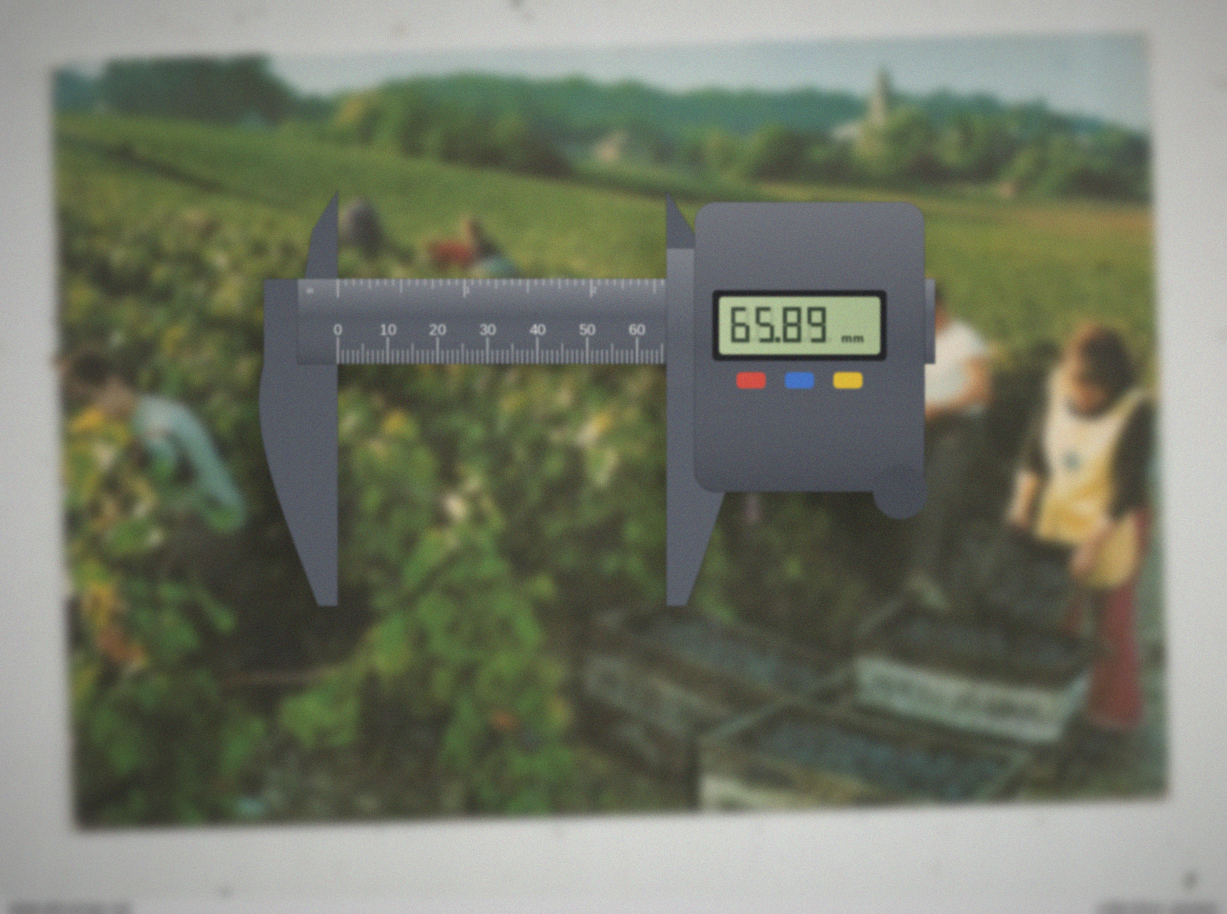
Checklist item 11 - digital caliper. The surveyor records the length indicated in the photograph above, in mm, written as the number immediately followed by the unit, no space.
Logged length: 65.89mm
